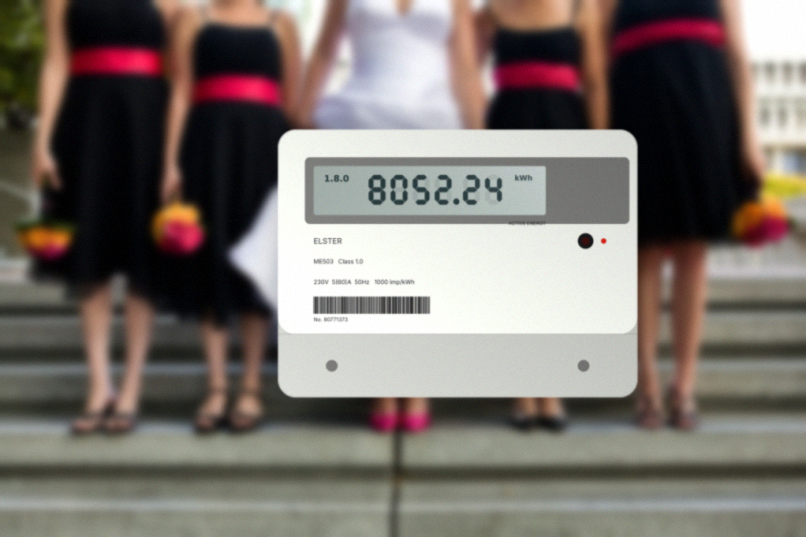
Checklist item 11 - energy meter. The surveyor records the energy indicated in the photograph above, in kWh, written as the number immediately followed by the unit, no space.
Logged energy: 8052.24kWh
